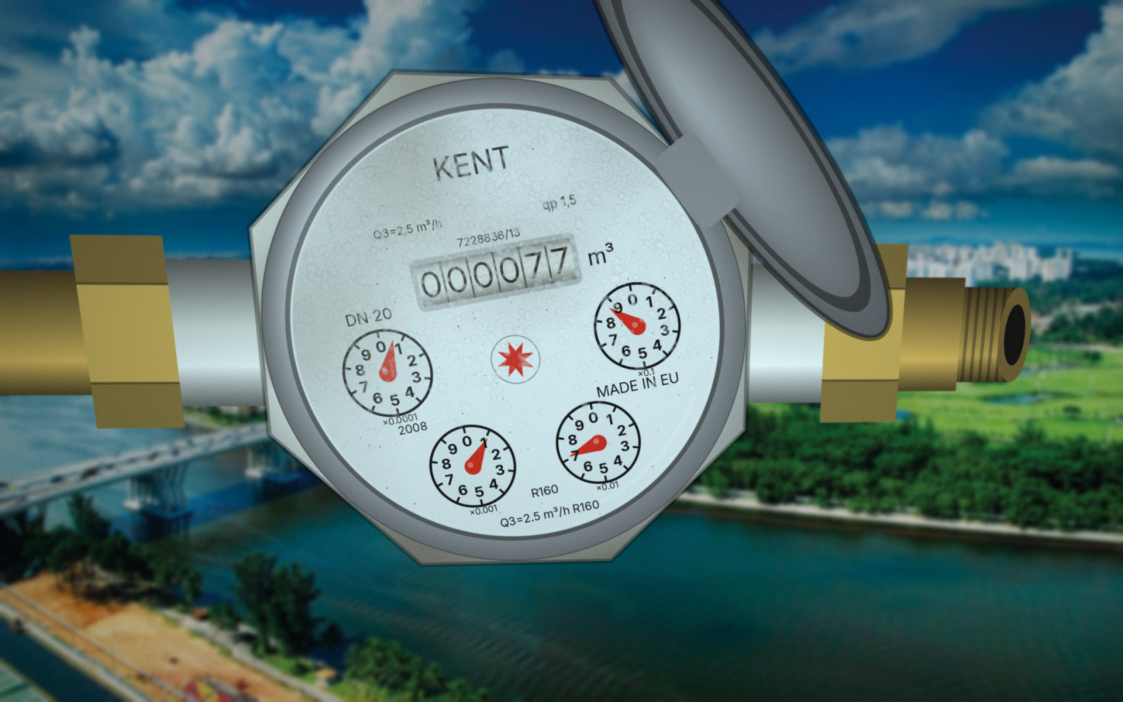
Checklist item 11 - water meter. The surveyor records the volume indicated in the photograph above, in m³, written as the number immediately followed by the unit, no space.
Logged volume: 77.8710m³
